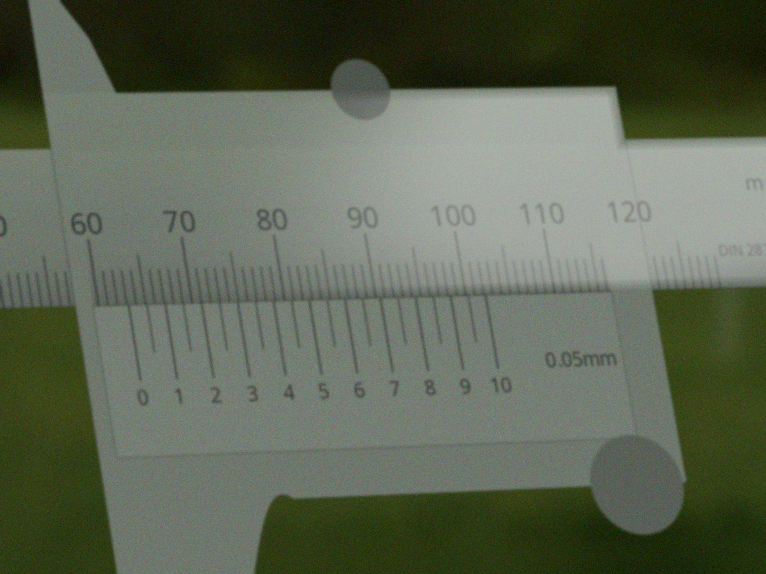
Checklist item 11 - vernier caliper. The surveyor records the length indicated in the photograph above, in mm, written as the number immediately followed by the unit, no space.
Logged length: 63.2mm
